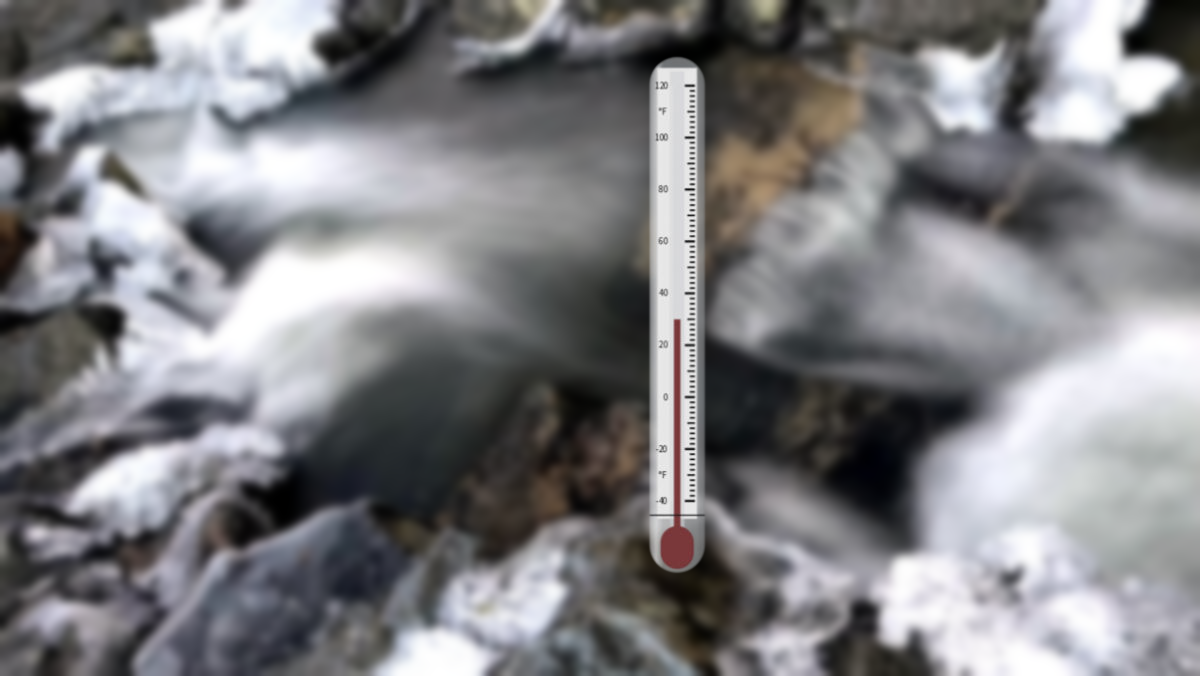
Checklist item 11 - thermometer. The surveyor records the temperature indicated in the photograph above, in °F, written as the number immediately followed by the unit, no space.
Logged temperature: 30°F
